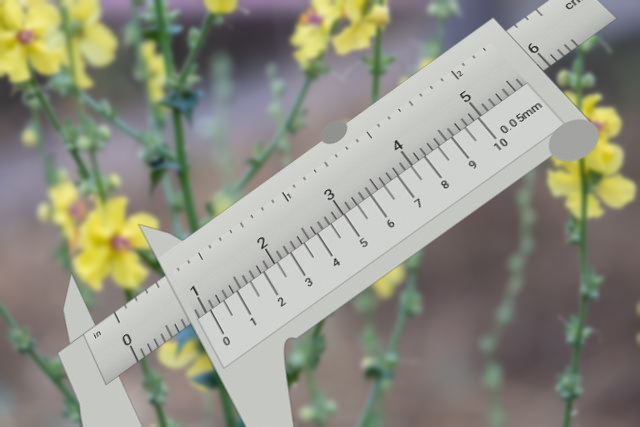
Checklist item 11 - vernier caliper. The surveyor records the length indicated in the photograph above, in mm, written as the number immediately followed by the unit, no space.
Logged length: 10.6mm
